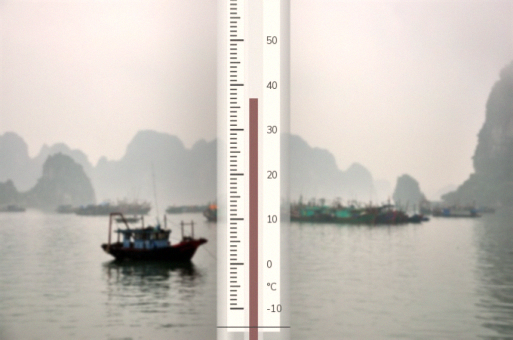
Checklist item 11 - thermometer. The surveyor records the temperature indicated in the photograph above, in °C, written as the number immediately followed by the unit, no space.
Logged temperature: 37°C
